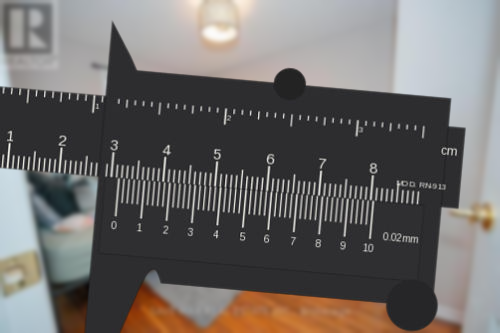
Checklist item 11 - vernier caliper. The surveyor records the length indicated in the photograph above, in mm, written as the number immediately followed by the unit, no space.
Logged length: 31.5mm
